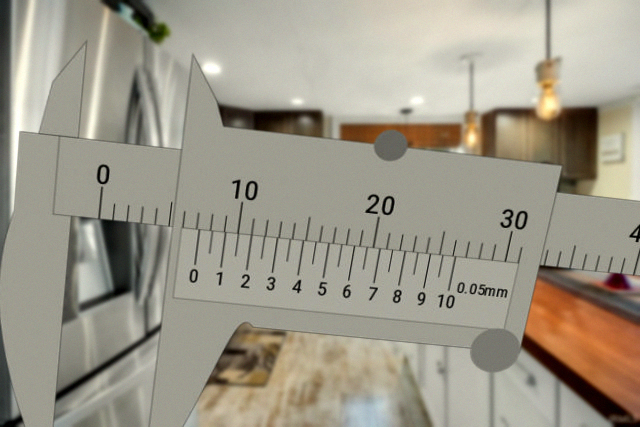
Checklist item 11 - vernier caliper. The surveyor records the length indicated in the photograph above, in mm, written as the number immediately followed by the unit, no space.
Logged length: 7.2mm
